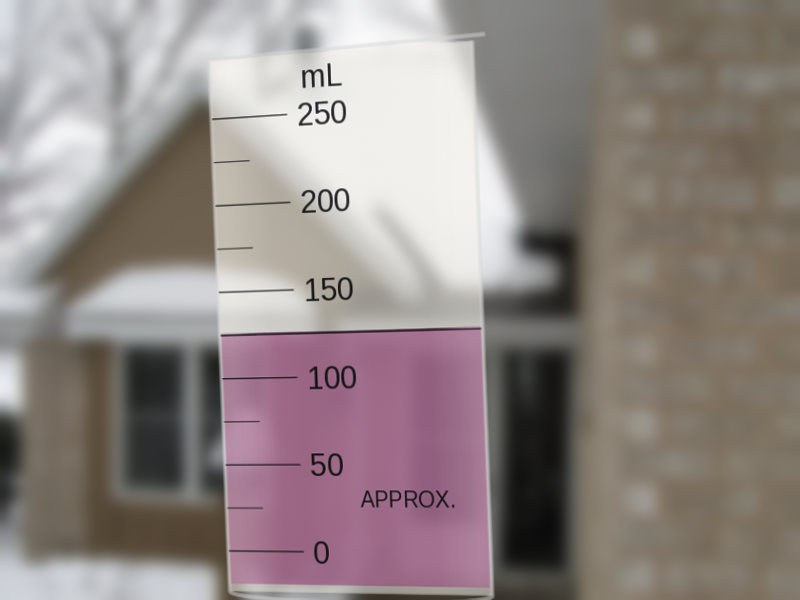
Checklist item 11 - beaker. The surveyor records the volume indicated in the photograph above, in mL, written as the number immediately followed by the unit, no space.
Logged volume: 125mL
